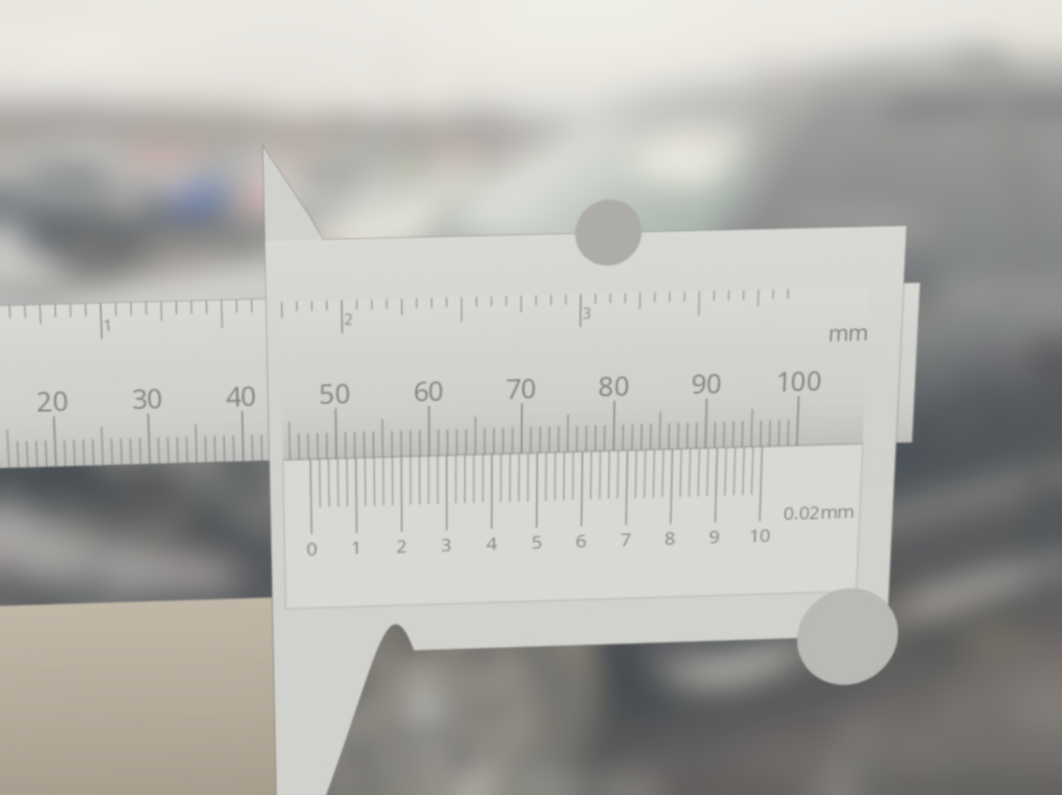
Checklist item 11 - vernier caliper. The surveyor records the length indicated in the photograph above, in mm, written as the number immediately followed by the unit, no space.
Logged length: 47.2mm
